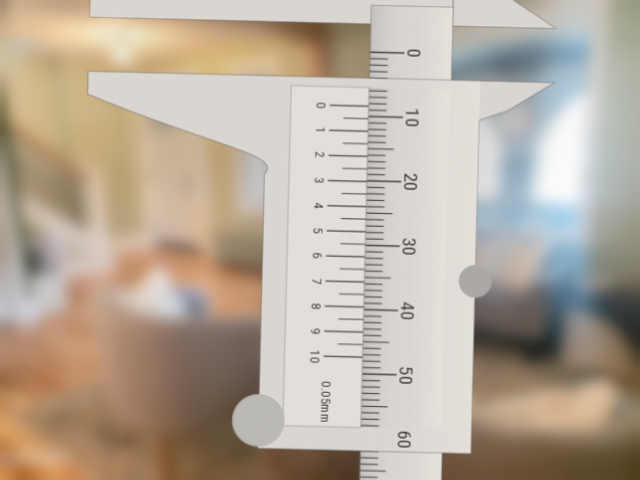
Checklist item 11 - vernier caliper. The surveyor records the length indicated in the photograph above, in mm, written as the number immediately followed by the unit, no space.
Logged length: 8.4mm
